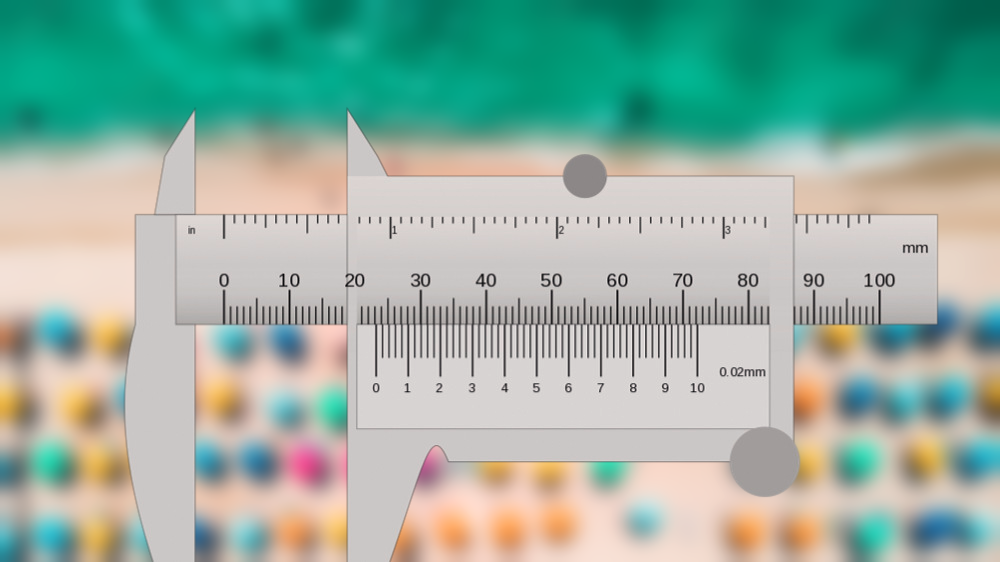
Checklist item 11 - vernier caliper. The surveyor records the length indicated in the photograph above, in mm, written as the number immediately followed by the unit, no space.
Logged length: 23.2mm
